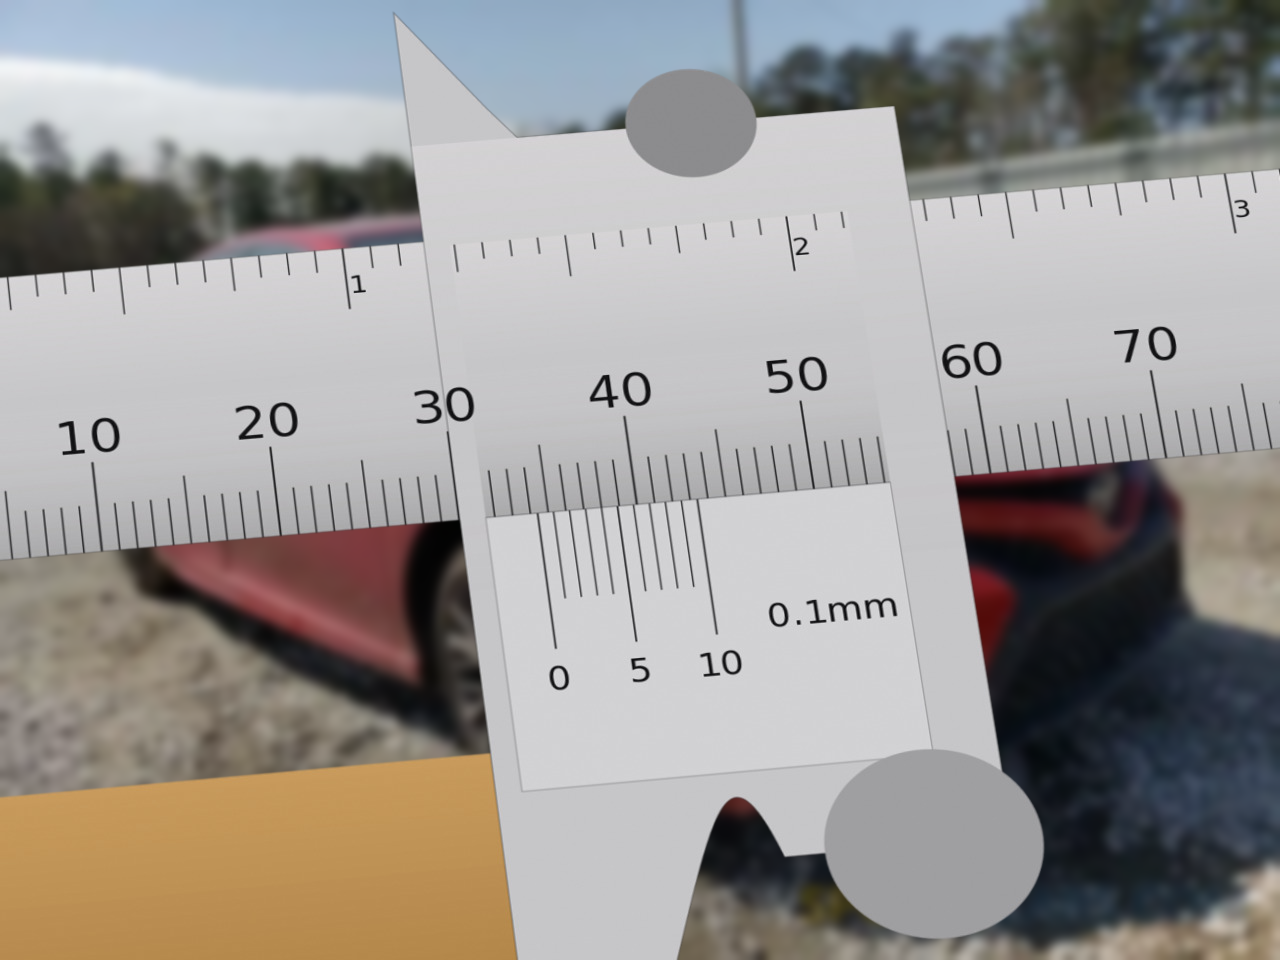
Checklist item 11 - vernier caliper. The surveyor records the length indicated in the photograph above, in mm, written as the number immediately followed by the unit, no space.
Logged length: 34.4mm
